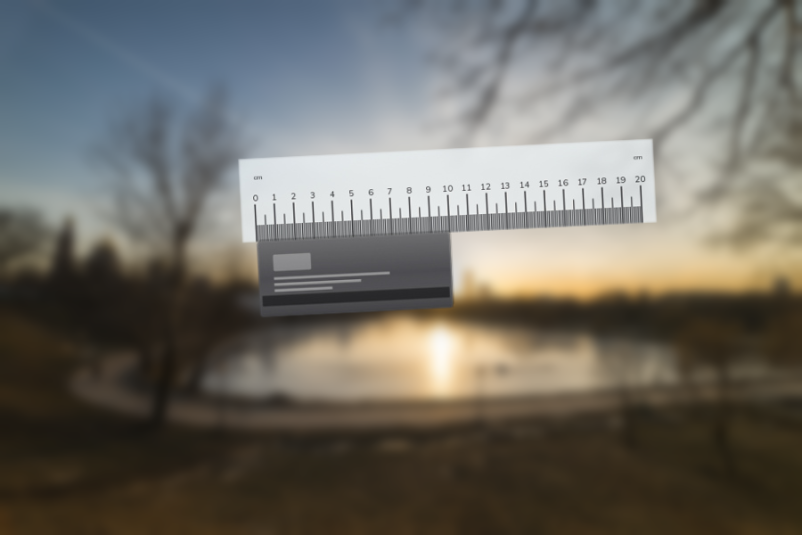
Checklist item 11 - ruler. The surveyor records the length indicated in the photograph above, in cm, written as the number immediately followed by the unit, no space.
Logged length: 10cm
